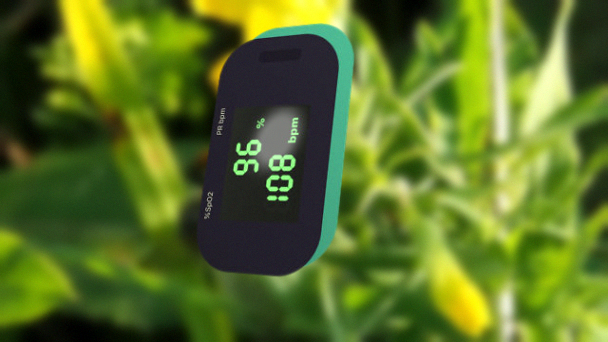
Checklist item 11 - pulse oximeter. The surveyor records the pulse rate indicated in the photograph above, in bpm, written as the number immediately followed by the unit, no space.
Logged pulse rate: 108bpm
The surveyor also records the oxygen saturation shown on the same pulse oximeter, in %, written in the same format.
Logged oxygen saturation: 96%
